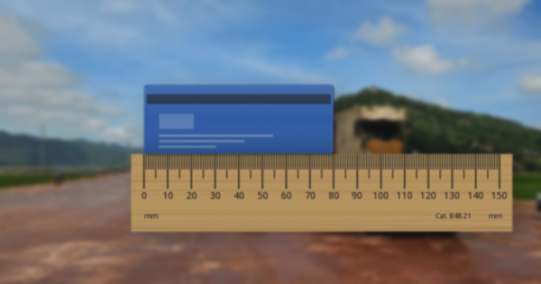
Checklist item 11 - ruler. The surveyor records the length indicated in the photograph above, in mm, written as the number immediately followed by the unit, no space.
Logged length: 80mm
